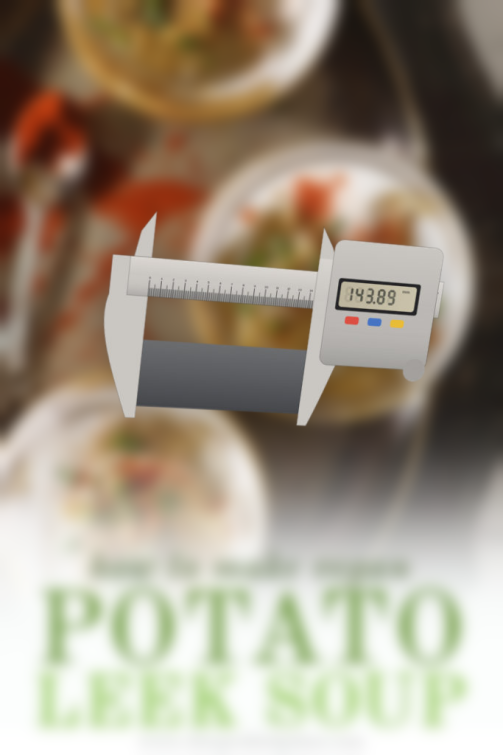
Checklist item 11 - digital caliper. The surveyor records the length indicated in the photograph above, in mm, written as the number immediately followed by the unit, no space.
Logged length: 143.89mm
